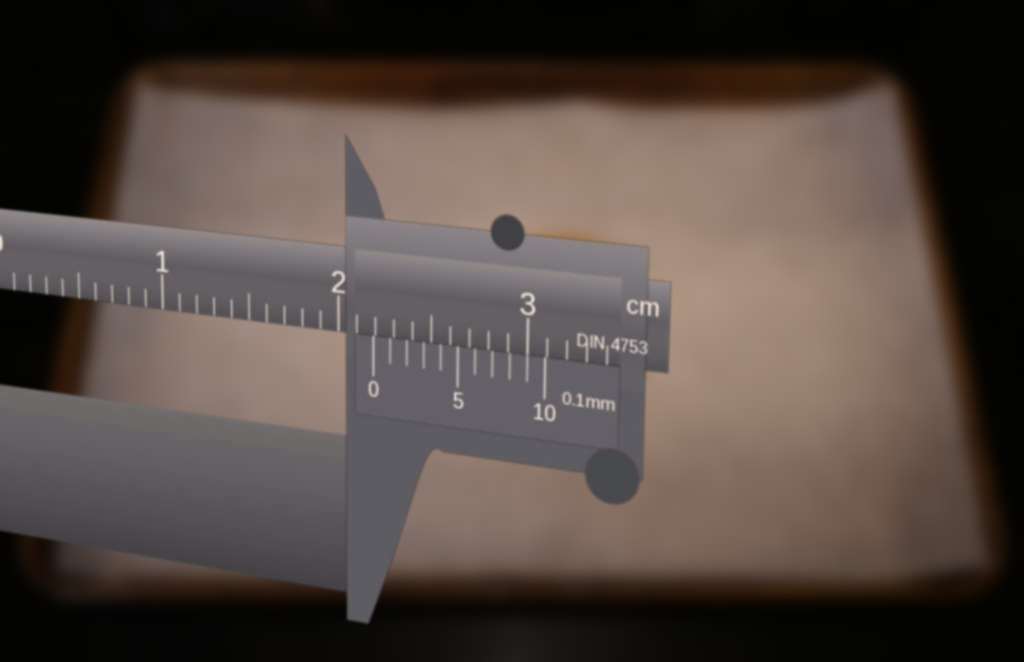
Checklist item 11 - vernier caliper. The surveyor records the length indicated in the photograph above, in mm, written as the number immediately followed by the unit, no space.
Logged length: 21.9mm
